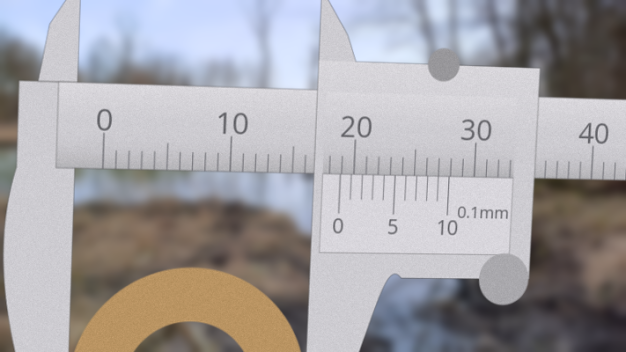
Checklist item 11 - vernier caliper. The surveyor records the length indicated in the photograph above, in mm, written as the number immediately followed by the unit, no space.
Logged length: 18.9mm
